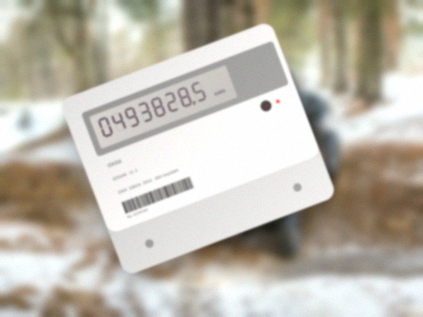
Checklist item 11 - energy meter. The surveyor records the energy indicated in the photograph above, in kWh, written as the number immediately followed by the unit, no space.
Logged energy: 493828.5kWh
